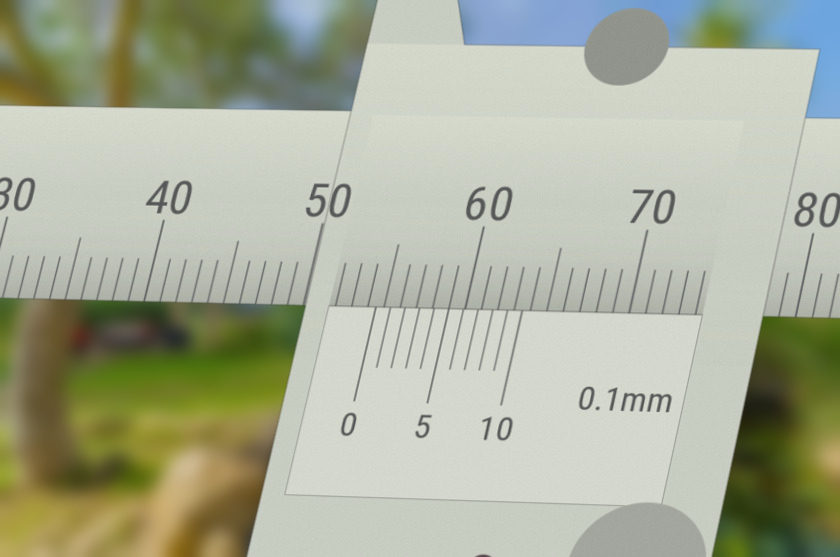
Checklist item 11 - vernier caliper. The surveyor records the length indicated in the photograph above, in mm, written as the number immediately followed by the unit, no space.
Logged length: 54.5mm
